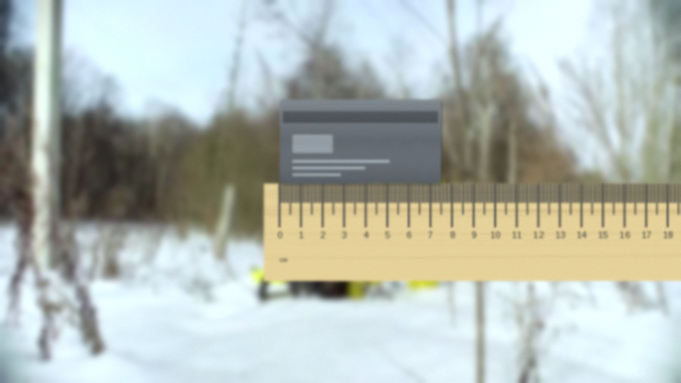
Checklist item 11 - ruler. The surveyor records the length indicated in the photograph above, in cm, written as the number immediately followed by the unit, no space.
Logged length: 7.5cm
